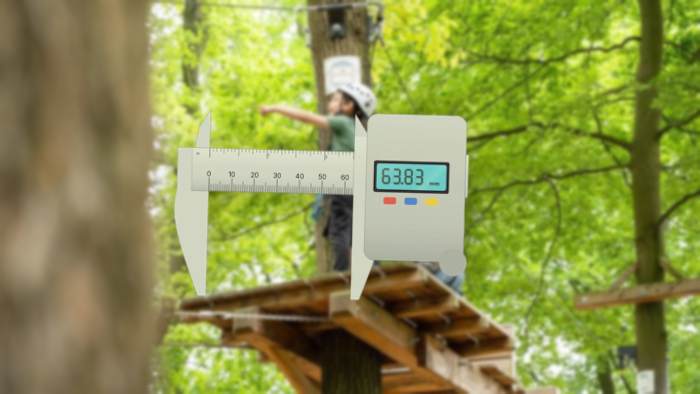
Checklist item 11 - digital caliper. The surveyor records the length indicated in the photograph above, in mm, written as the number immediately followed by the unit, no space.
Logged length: 63.83mm
